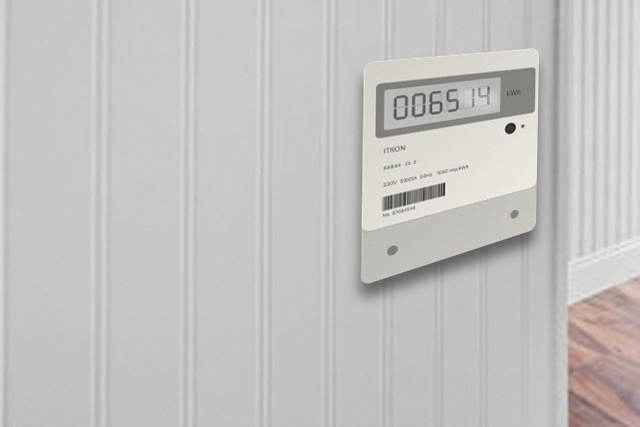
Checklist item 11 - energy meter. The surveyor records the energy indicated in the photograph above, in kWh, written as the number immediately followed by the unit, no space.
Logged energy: 6514kWh
